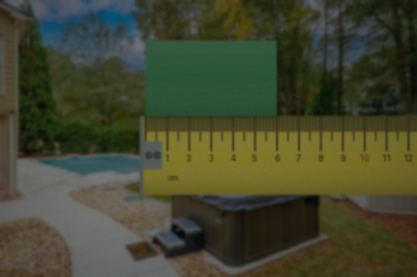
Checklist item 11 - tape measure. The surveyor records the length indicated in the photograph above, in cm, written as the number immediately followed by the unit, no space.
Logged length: 6cm
